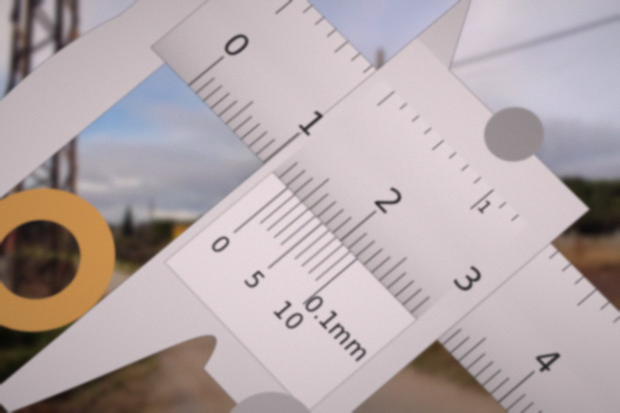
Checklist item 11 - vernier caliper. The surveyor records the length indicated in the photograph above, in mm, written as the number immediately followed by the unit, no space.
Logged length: 13.2mm
